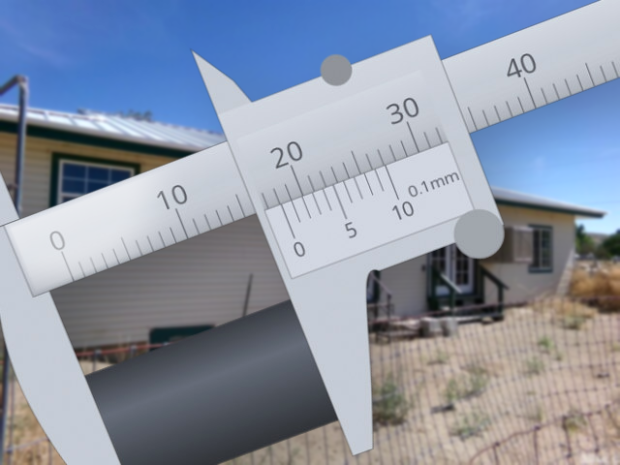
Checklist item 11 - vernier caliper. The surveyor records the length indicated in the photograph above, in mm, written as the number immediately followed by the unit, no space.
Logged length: 18.1mm
